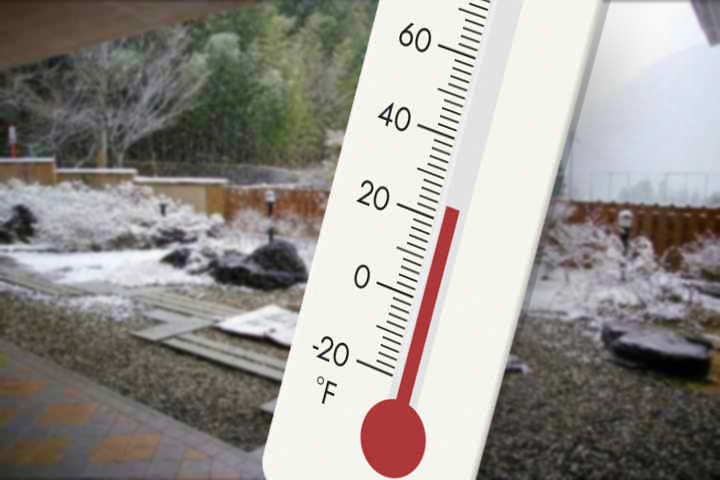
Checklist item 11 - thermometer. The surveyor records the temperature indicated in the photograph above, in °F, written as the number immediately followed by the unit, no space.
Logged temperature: 24°F
